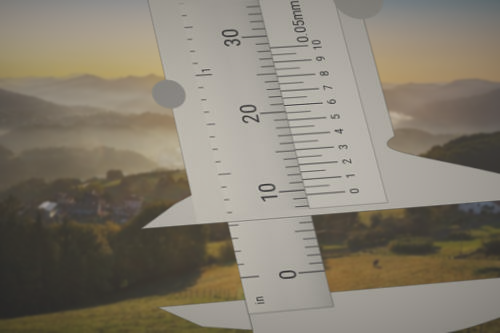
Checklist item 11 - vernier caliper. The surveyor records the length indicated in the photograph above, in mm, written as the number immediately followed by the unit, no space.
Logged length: 9.4mm
